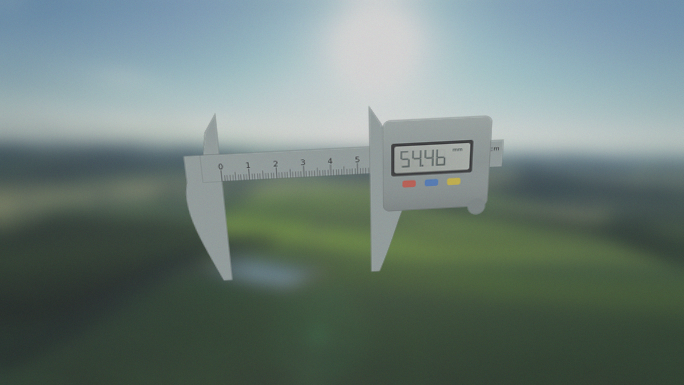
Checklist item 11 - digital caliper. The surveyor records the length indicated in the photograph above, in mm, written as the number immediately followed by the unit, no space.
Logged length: 54.46mm
